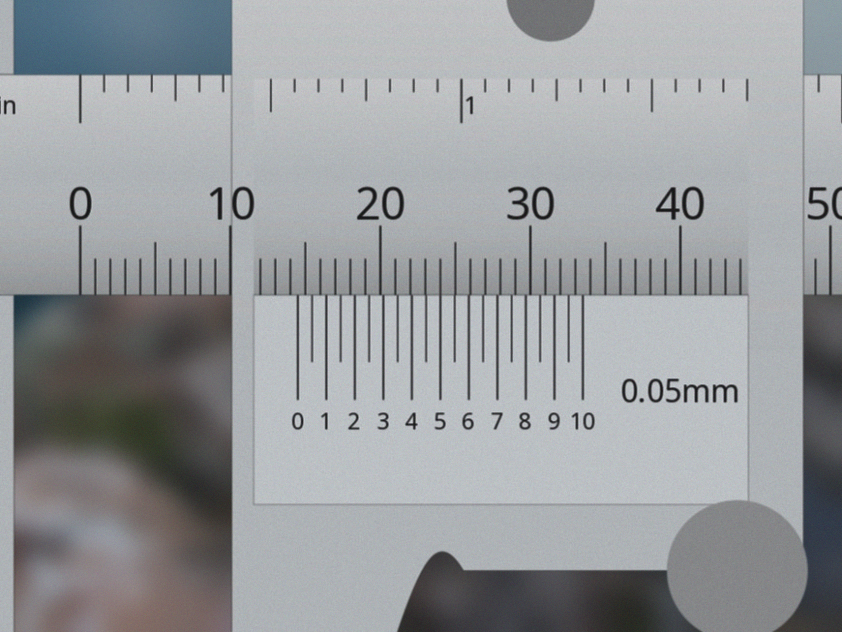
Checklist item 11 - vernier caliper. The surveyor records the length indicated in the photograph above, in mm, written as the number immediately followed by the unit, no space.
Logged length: 14.5mm
